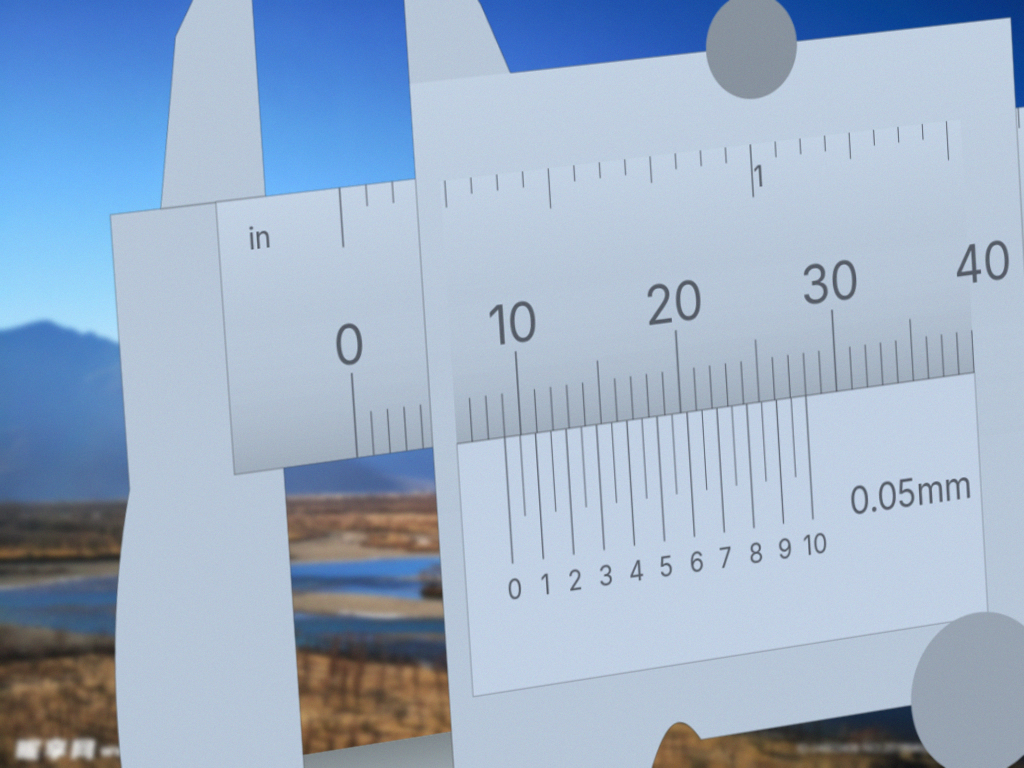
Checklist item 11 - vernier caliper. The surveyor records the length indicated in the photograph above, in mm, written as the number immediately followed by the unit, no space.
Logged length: 9.0mm
